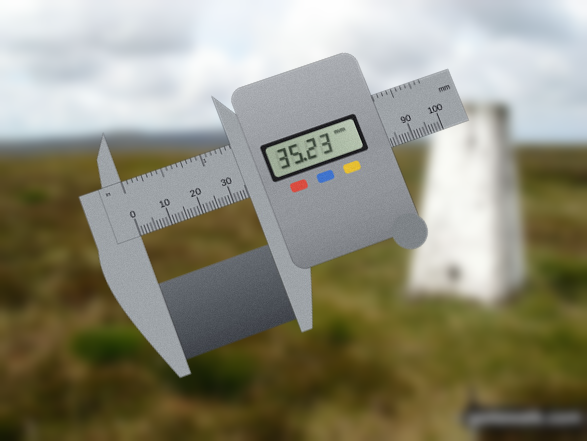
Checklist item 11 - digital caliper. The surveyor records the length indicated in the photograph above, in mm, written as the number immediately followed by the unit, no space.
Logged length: 35.23mm
